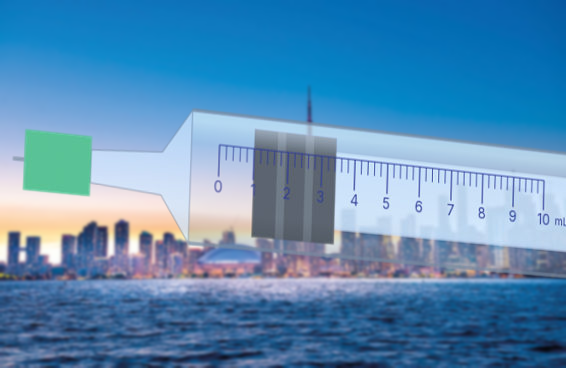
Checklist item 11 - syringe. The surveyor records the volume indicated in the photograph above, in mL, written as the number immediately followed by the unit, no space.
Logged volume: 1mL
